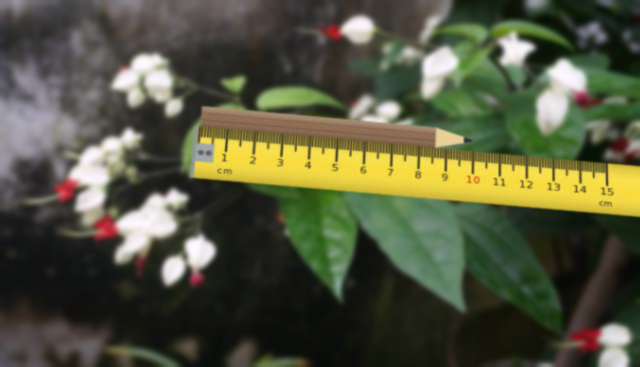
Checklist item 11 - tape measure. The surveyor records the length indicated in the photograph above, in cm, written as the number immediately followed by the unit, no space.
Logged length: 10cm
